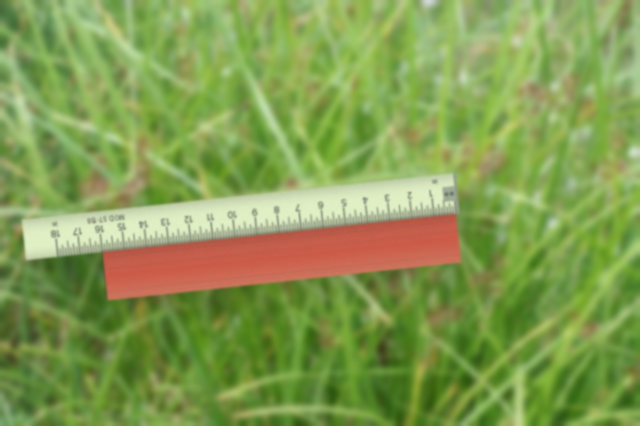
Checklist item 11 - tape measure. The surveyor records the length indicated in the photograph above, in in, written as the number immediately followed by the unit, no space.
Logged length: 16in
